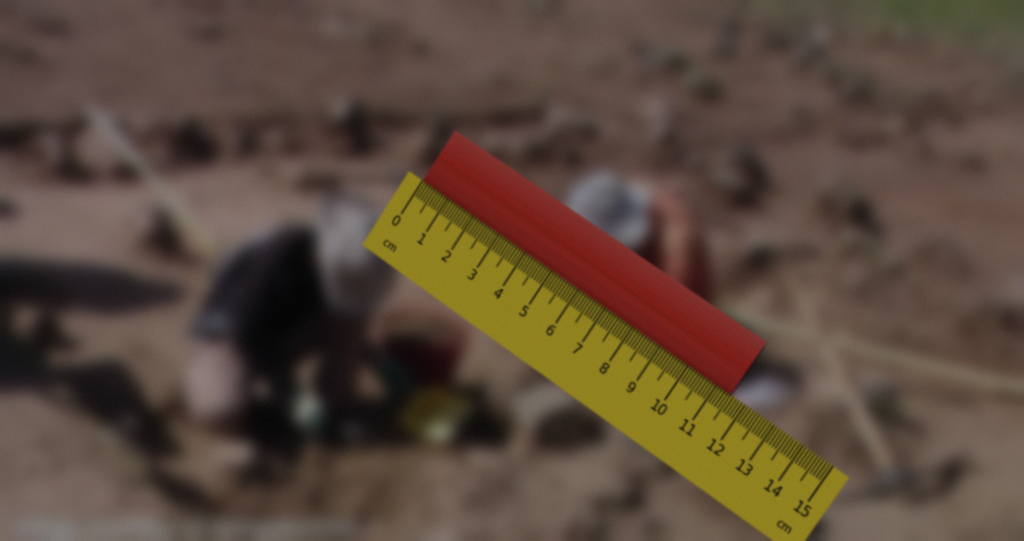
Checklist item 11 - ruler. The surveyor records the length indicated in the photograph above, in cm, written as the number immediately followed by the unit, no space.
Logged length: 11.5cm
